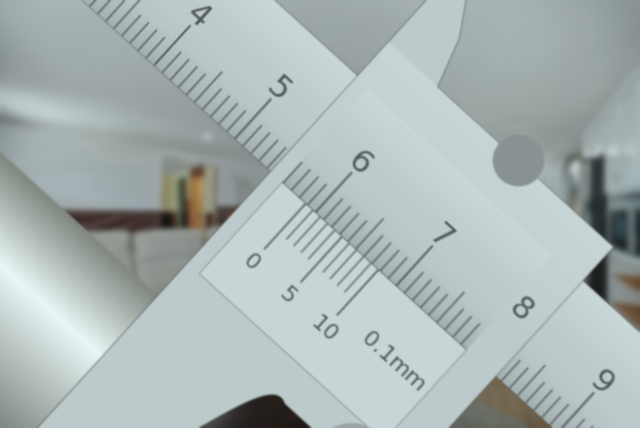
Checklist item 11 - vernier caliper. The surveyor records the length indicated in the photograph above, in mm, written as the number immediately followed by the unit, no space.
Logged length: 58.8mm
